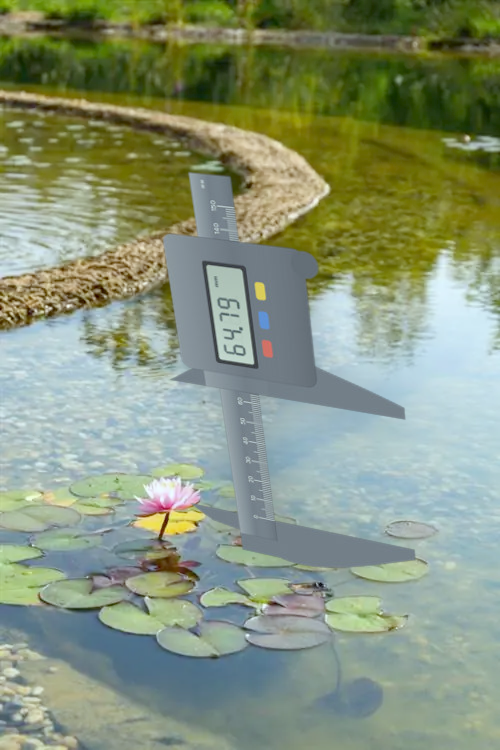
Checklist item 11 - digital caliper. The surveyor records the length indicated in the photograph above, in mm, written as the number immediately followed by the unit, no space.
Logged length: 64.79mm
